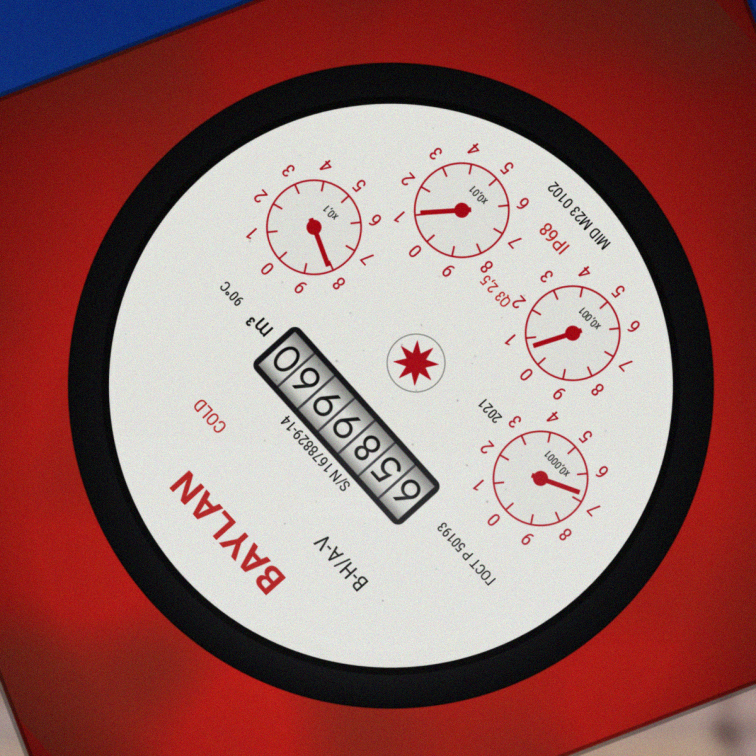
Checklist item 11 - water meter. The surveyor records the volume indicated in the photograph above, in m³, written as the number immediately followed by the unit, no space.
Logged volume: 6589960.8106m³
